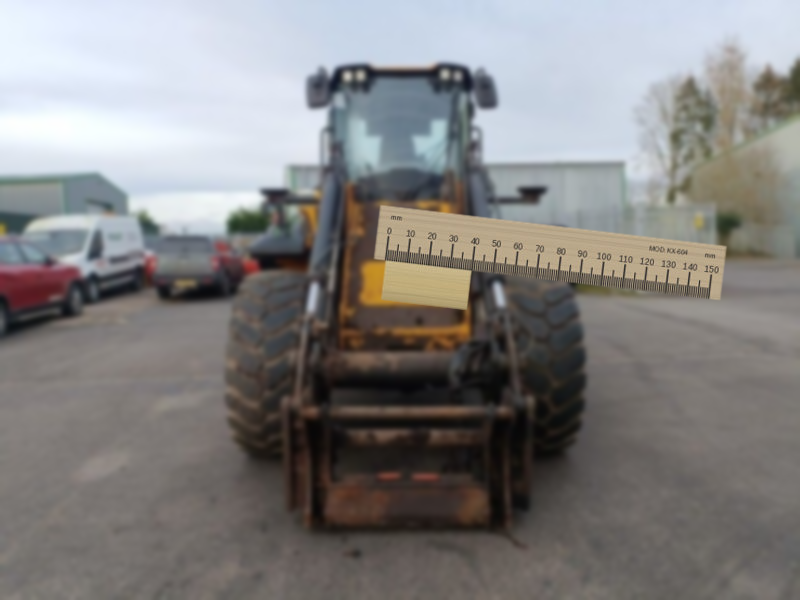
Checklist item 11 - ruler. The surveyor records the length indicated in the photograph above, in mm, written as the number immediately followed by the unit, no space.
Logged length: 40mm
